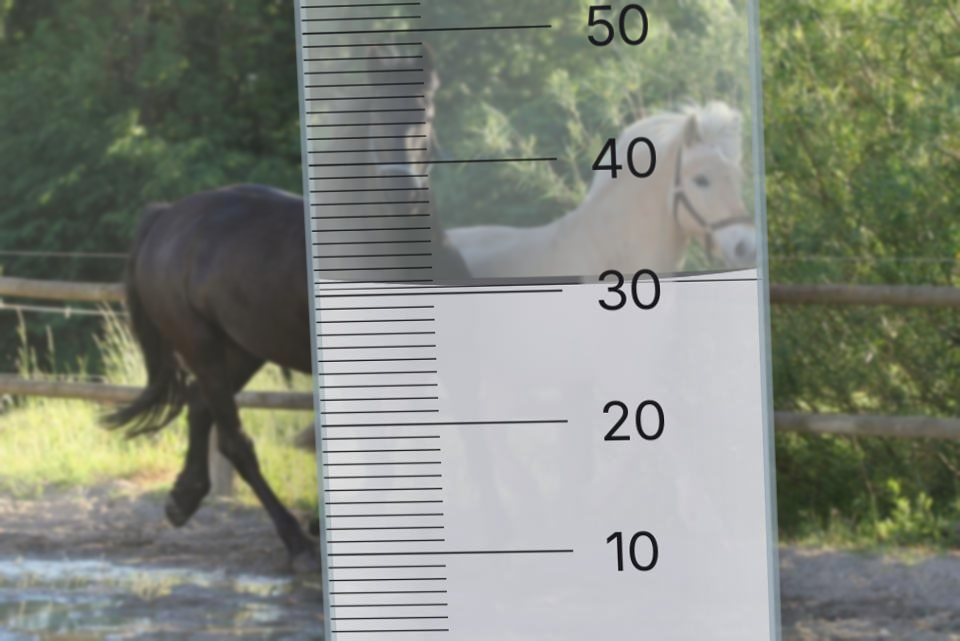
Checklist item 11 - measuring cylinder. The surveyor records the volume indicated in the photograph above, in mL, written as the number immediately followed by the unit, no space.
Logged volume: 30.5mL
